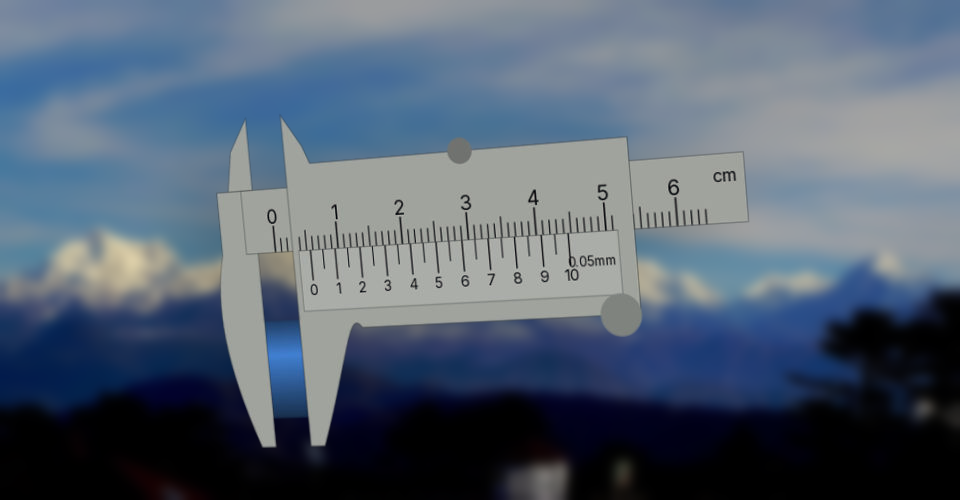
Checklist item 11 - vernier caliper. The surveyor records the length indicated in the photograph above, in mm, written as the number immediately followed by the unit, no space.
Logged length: 5.6mm
